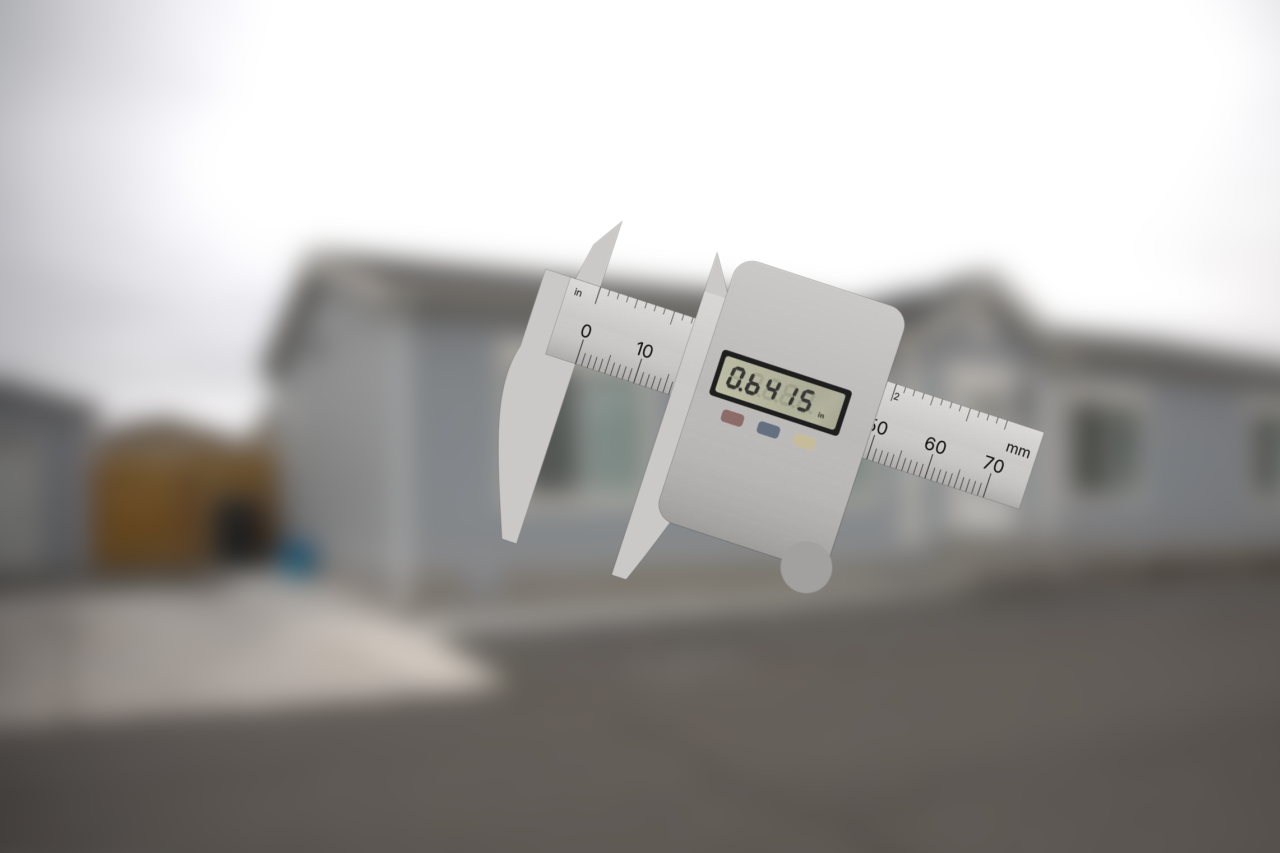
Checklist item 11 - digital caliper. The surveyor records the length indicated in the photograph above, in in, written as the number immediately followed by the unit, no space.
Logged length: 0.6415in
